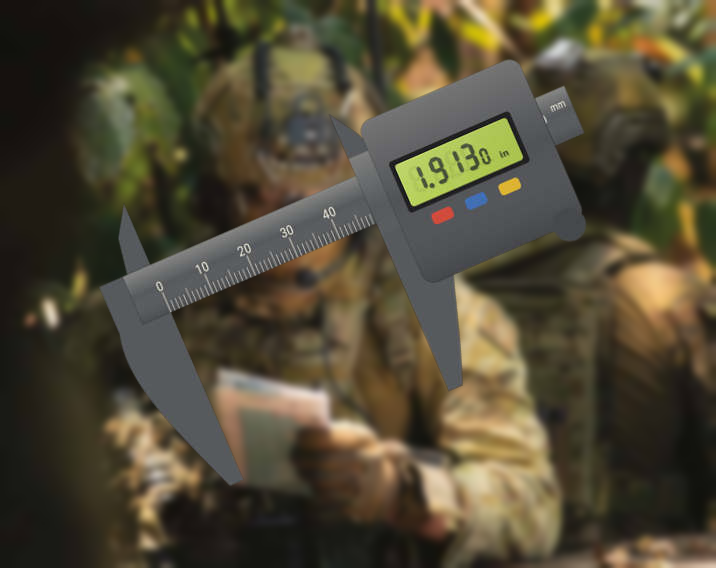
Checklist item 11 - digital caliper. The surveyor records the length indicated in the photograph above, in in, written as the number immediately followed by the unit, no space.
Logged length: 1.9130in
